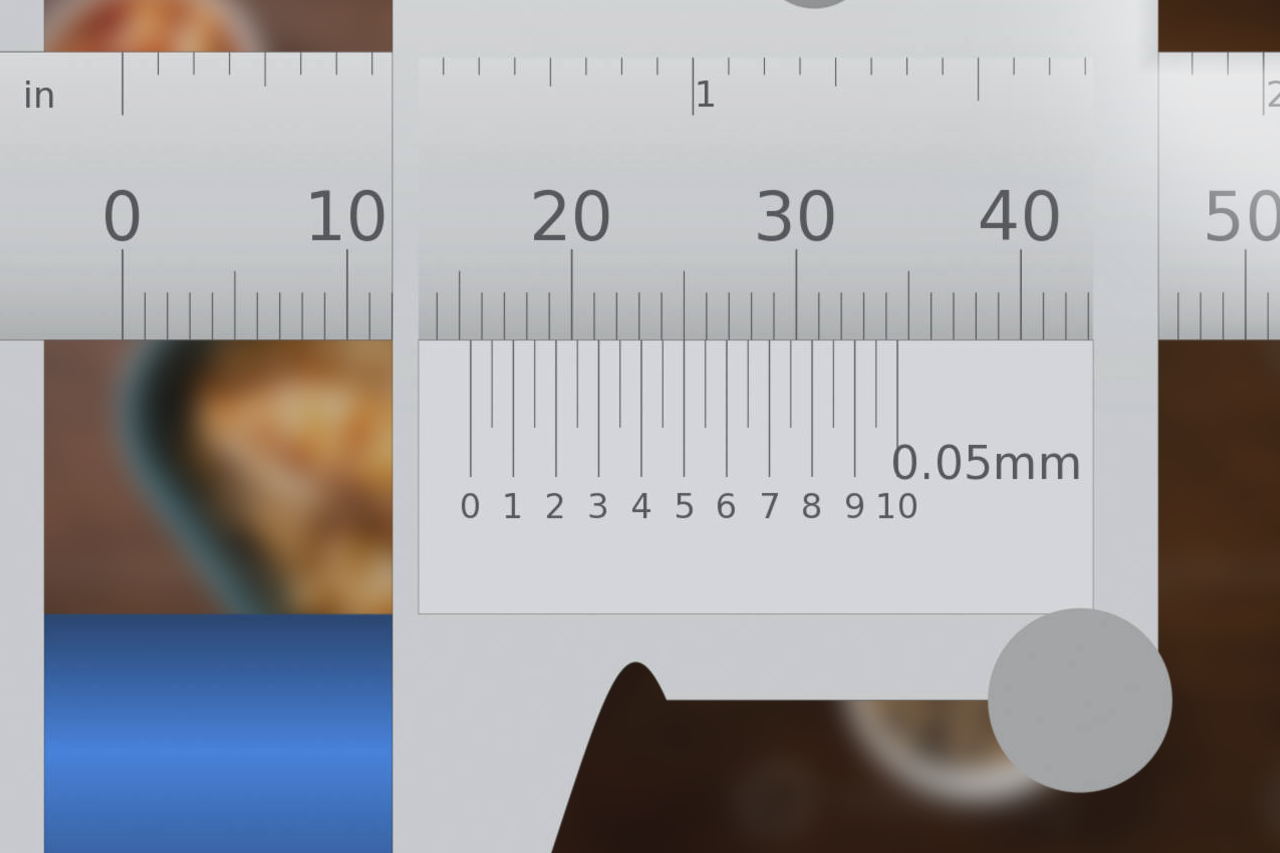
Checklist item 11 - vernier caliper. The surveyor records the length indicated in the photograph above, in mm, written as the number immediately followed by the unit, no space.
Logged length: 15.5mm
